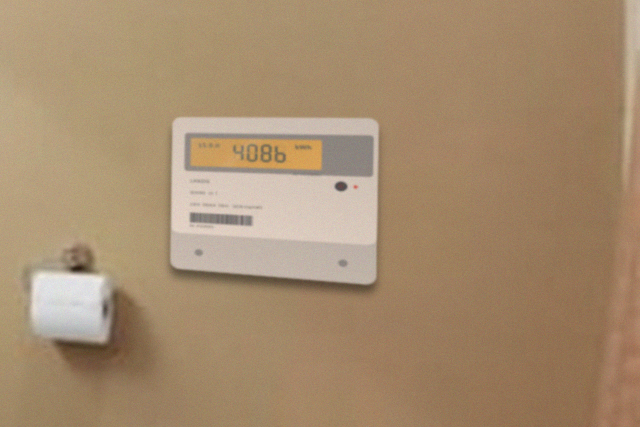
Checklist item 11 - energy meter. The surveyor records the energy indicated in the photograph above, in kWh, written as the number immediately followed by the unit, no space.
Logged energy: 4086kWh
